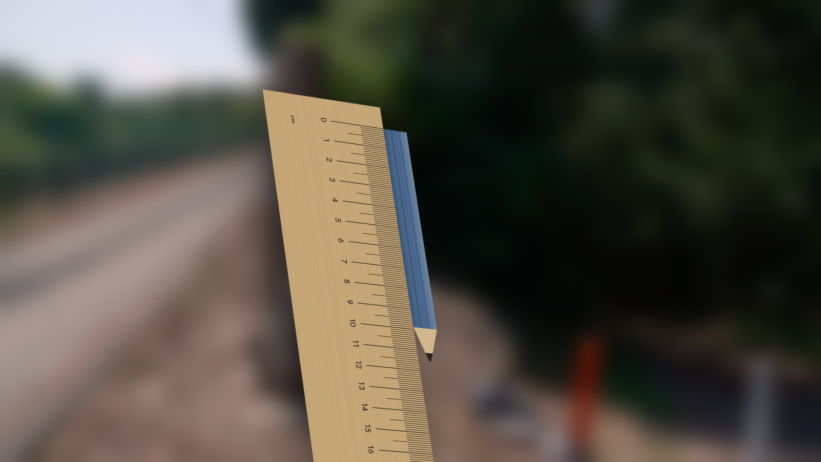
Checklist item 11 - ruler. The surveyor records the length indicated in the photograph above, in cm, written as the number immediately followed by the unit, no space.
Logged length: 11.5cm
